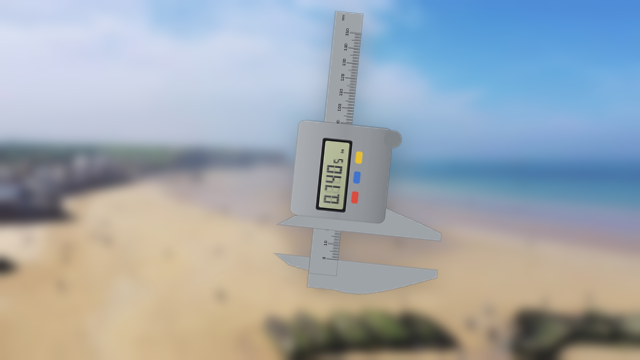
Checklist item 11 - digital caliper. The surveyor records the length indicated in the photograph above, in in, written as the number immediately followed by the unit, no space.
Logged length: 0.7405in
